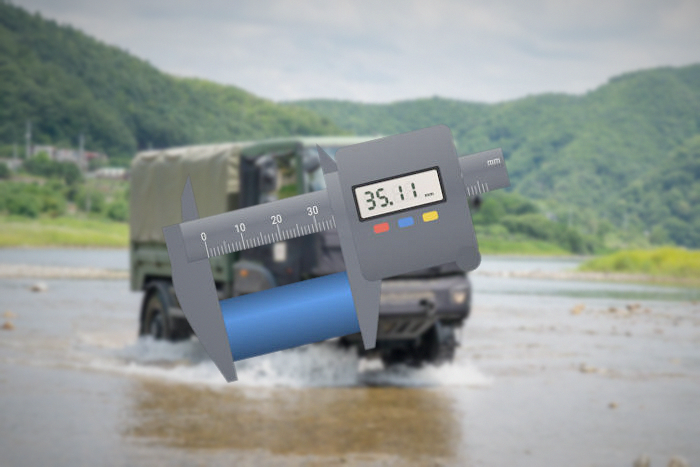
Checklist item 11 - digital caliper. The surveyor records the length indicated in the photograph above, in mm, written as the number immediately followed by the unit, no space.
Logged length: 35.11mm
